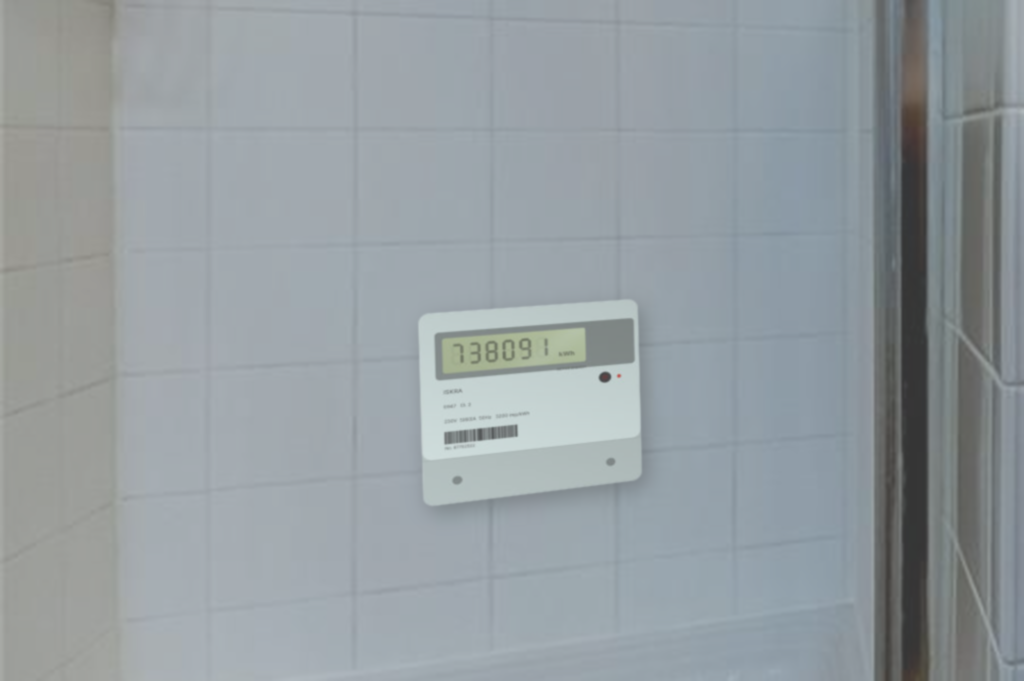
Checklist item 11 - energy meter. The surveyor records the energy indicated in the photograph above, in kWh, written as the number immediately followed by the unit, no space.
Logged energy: 738091kWh
